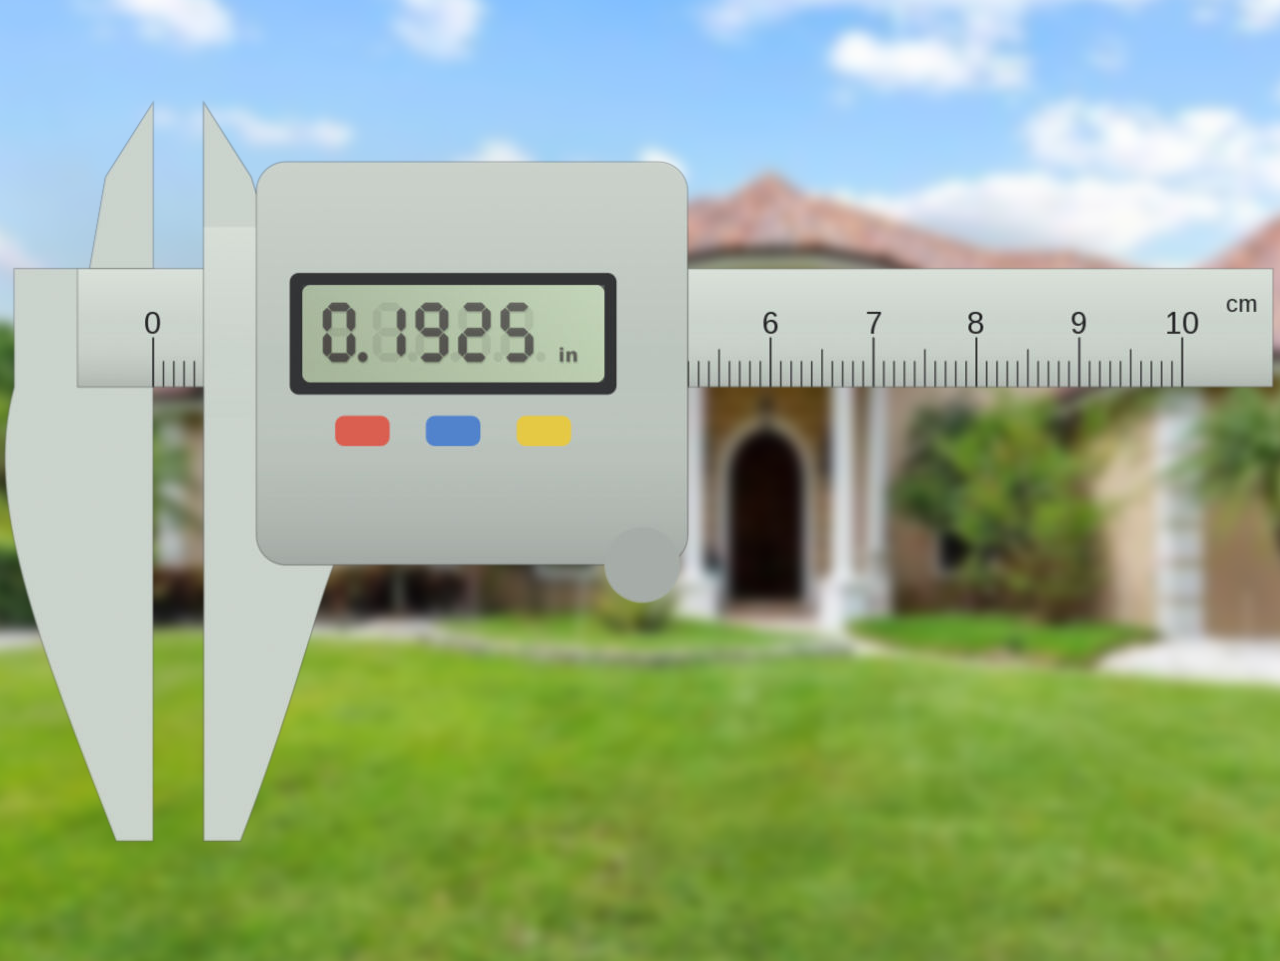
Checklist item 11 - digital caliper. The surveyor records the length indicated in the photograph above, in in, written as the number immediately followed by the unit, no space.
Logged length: 0.1925in
